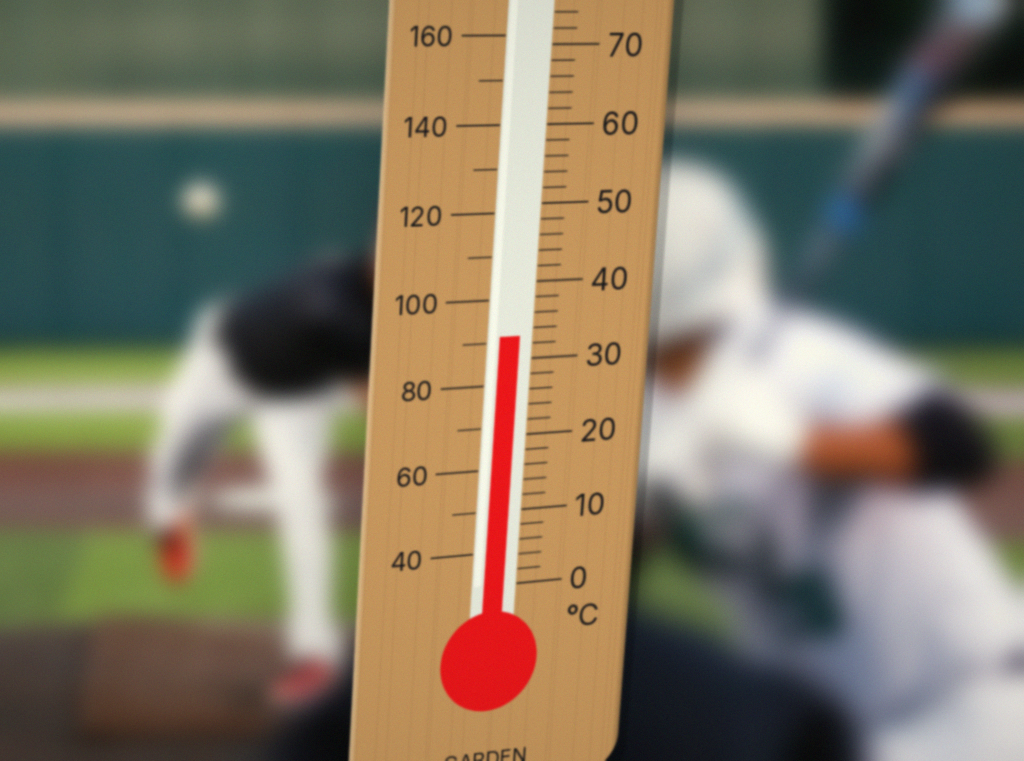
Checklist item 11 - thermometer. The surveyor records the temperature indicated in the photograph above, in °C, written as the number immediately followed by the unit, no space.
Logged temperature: 33°C
